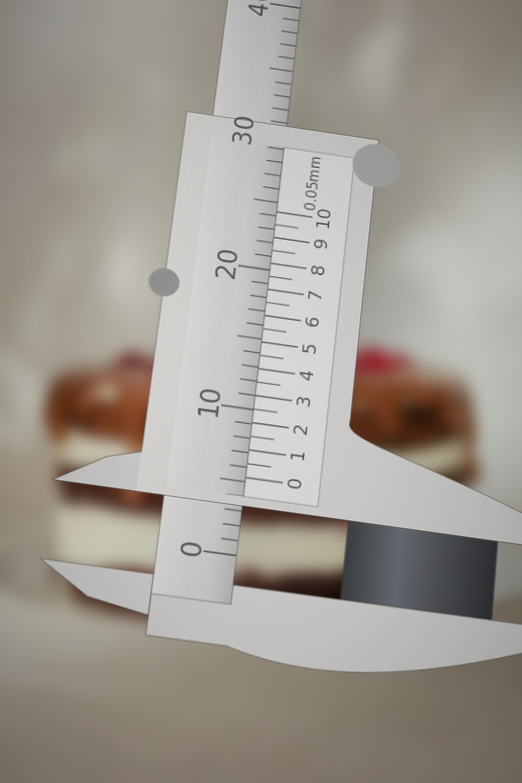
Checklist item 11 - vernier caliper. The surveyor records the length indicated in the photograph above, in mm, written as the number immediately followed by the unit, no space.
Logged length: 5.3mm
